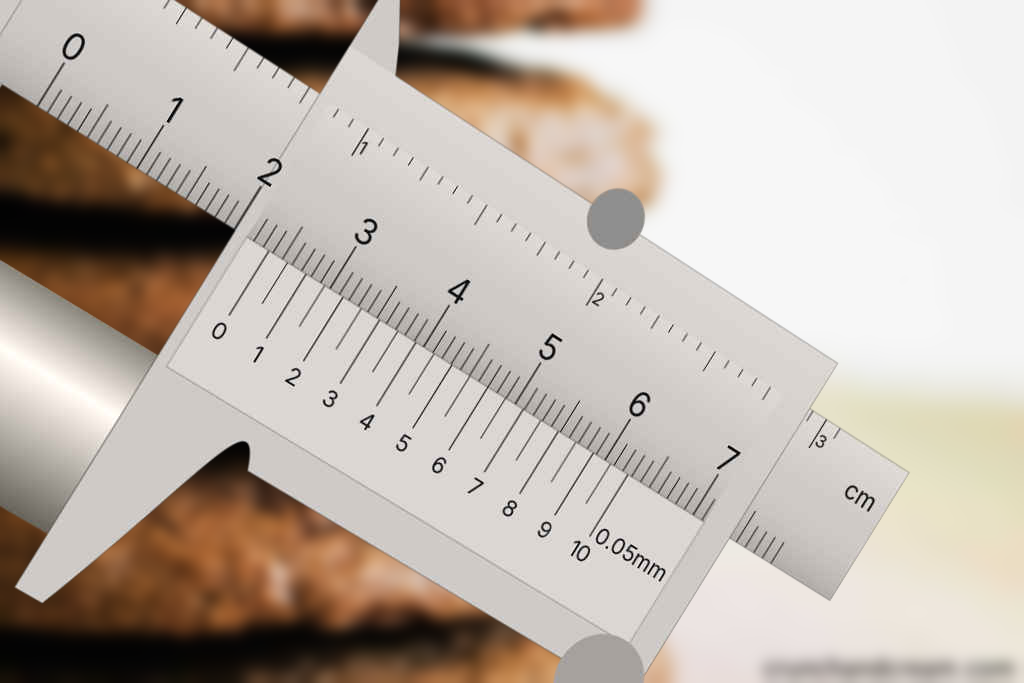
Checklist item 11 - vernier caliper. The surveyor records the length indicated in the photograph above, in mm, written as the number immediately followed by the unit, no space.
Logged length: 23.6mm
